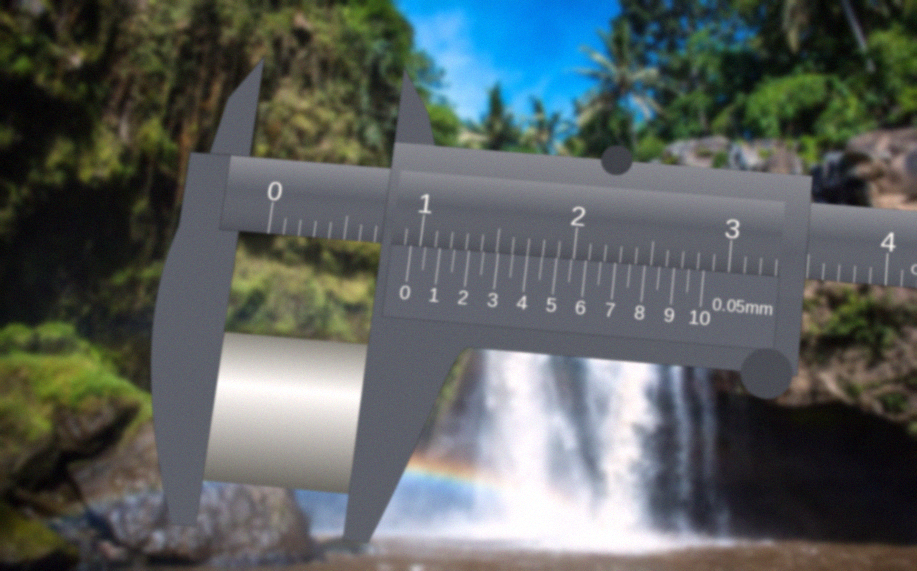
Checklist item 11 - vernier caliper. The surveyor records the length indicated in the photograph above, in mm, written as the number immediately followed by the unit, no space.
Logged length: 9.4mm
